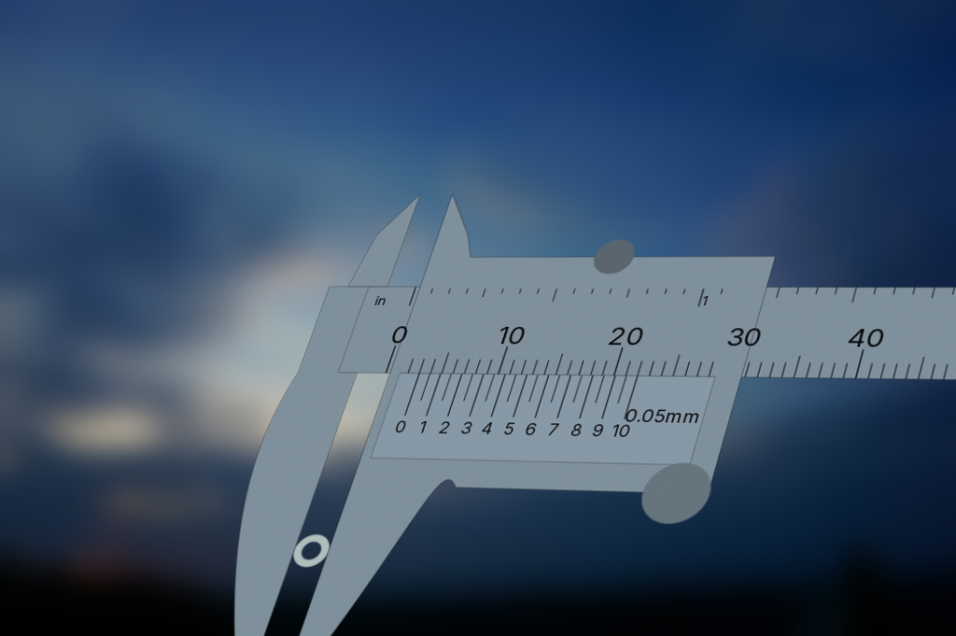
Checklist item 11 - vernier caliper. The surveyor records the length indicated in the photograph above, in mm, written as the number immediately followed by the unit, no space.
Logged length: 3.0mm
